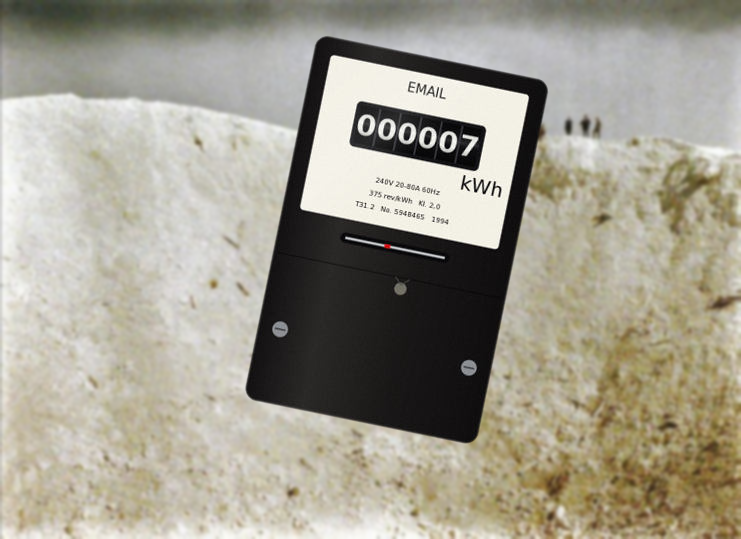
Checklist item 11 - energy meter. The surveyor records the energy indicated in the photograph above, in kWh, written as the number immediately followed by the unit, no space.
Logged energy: 7kWh
